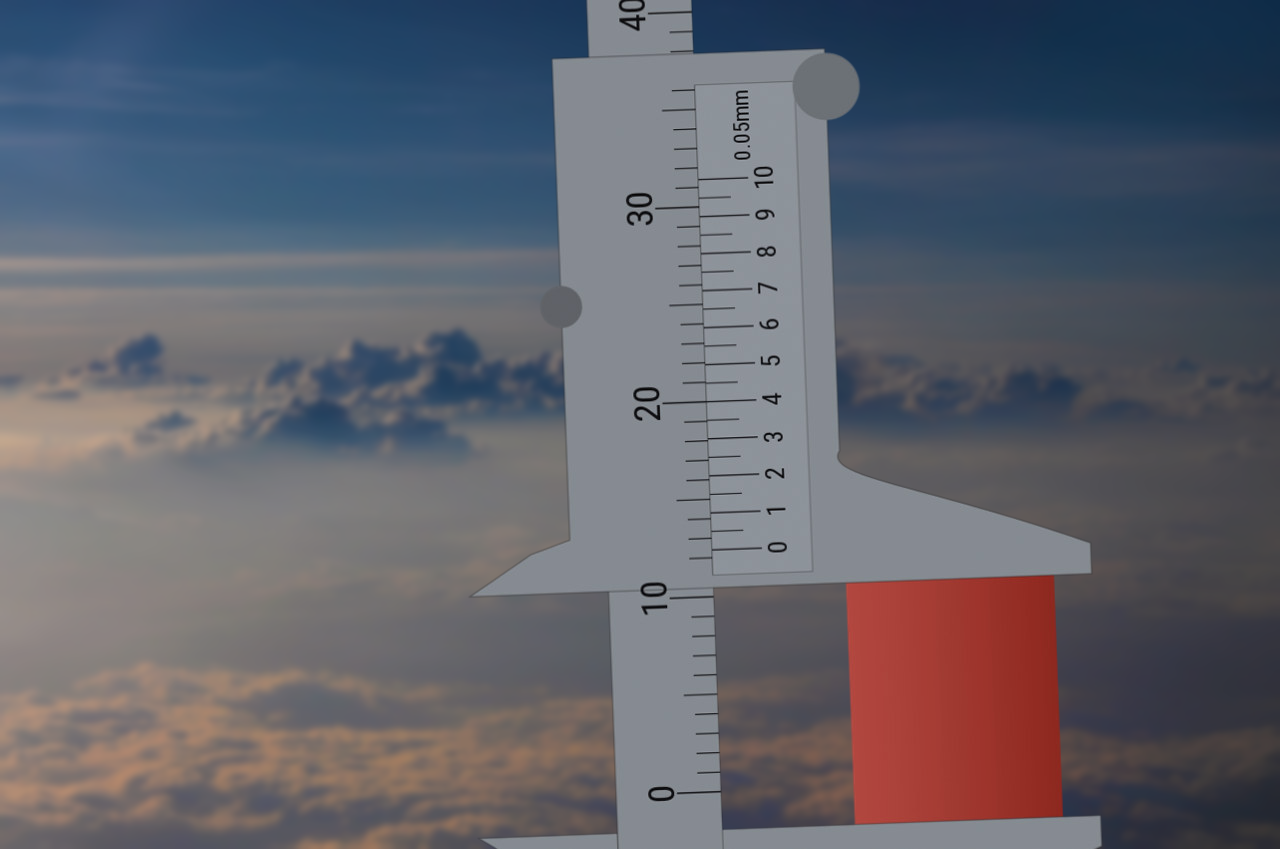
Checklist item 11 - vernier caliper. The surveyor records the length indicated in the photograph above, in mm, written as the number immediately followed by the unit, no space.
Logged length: 12.4mm
